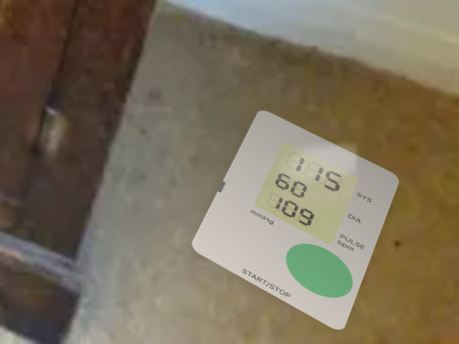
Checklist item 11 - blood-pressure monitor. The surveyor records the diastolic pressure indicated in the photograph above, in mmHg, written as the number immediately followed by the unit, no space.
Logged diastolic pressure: 60mmHg
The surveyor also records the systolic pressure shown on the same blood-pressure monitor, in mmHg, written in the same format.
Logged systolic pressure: 115mmHg
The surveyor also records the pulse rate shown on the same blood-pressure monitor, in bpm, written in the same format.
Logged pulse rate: 109bpm
